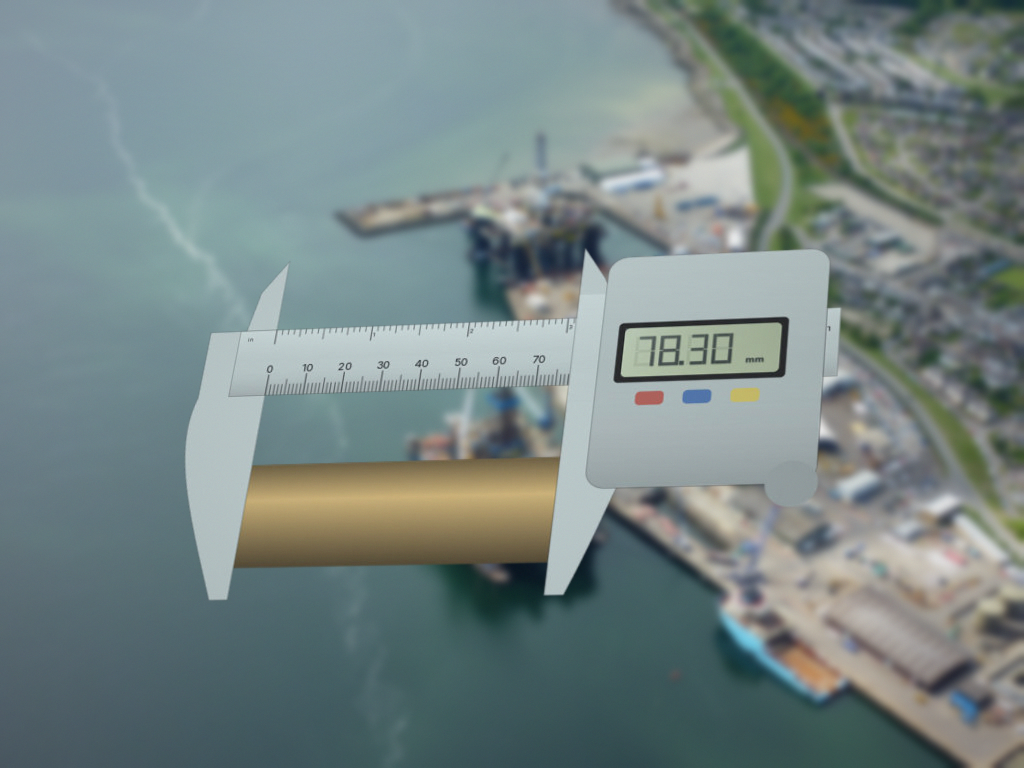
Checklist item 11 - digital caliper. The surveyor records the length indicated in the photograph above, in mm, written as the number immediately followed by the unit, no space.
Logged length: 78.30mm
